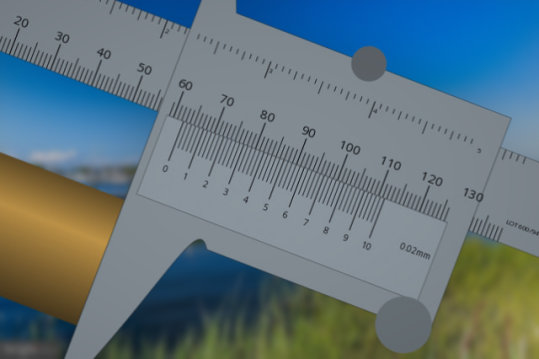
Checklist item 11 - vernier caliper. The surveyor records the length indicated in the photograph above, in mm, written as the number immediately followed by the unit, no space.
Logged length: 62.5mm
